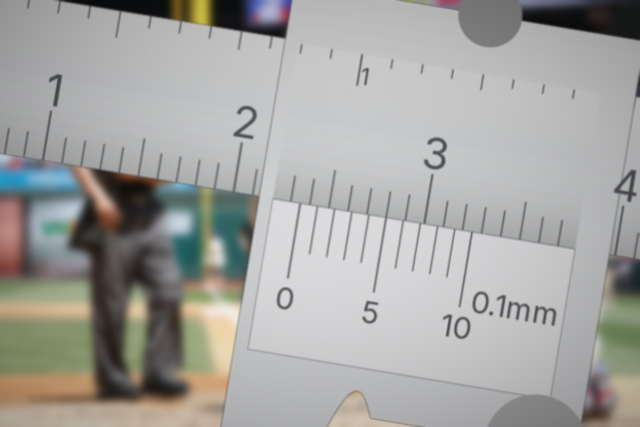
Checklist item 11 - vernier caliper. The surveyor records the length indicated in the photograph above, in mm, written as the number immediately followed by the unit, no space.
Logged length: 23.5mm
